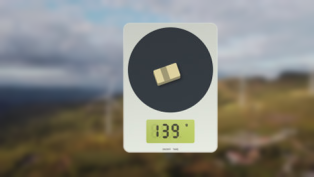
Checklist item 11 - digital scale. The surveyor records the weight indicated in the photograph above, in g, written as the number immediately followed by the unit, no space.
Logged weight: 139g
